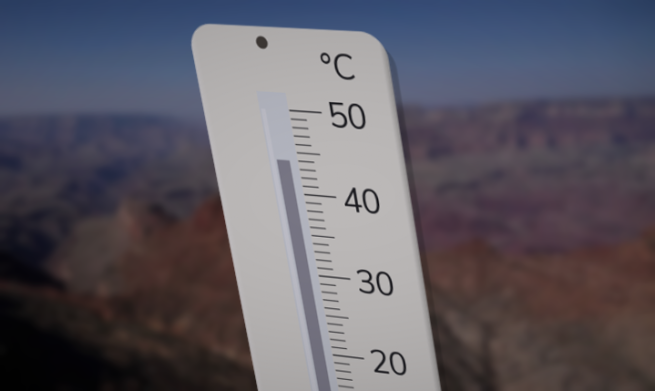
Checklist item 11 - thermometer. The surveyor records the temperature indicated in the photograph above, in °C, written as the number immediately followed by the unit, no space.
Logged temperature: 44°C
